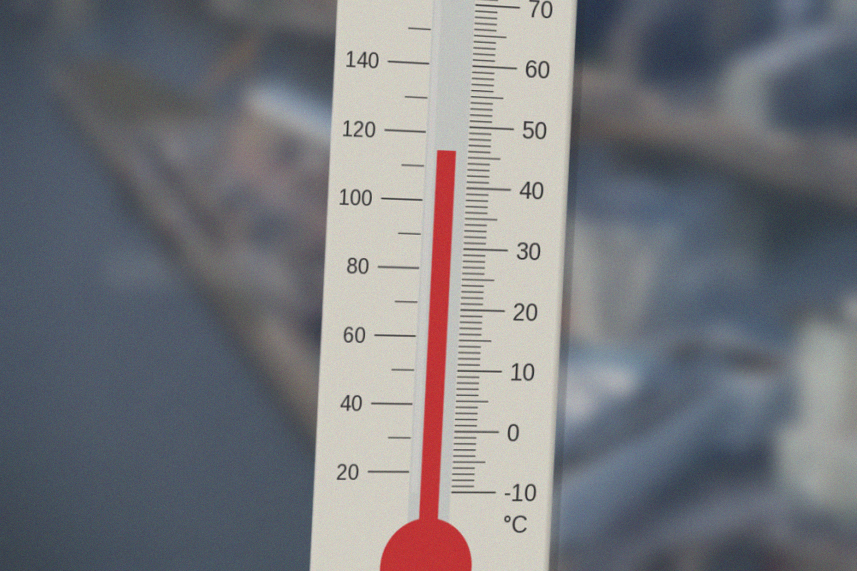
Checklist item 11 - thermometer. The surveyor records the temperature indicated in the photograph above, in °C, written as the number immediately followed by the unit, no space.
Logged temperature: 46°C
